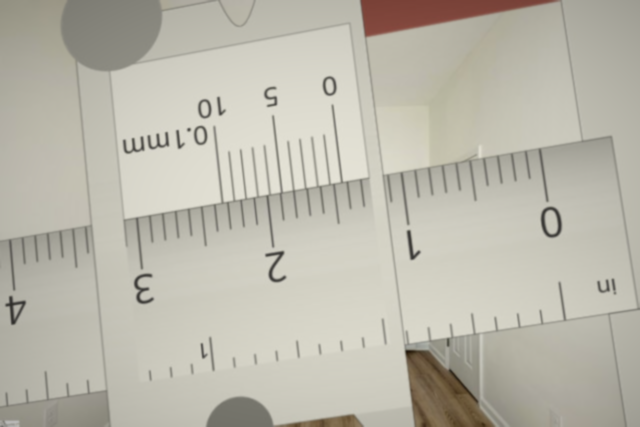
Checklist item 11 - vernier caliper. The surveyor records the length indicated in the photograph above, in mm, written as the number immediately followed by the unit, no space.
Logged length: 14.4mm
